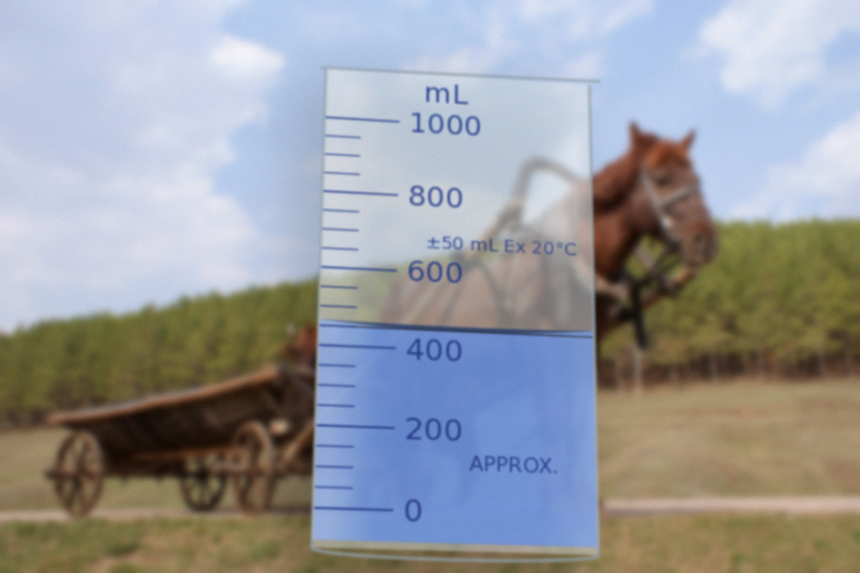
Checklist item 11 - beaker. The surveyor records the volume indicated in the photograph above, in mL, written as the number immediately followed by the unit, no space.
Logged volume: 450mL
